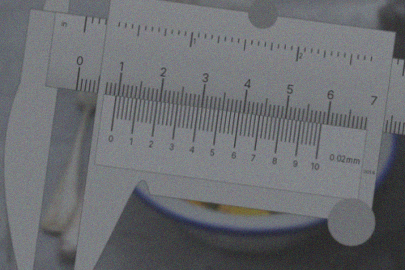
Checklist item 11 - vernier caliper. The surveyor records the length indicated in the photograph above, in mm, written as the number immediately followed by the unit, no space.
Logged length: 9.5mm
